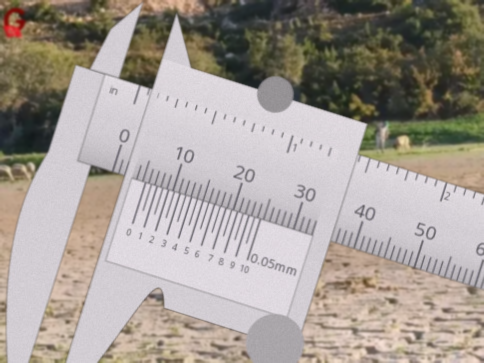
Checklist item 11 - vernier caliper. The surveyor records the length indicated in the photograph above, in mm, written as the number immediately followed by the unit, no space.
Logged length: 5.5mm
